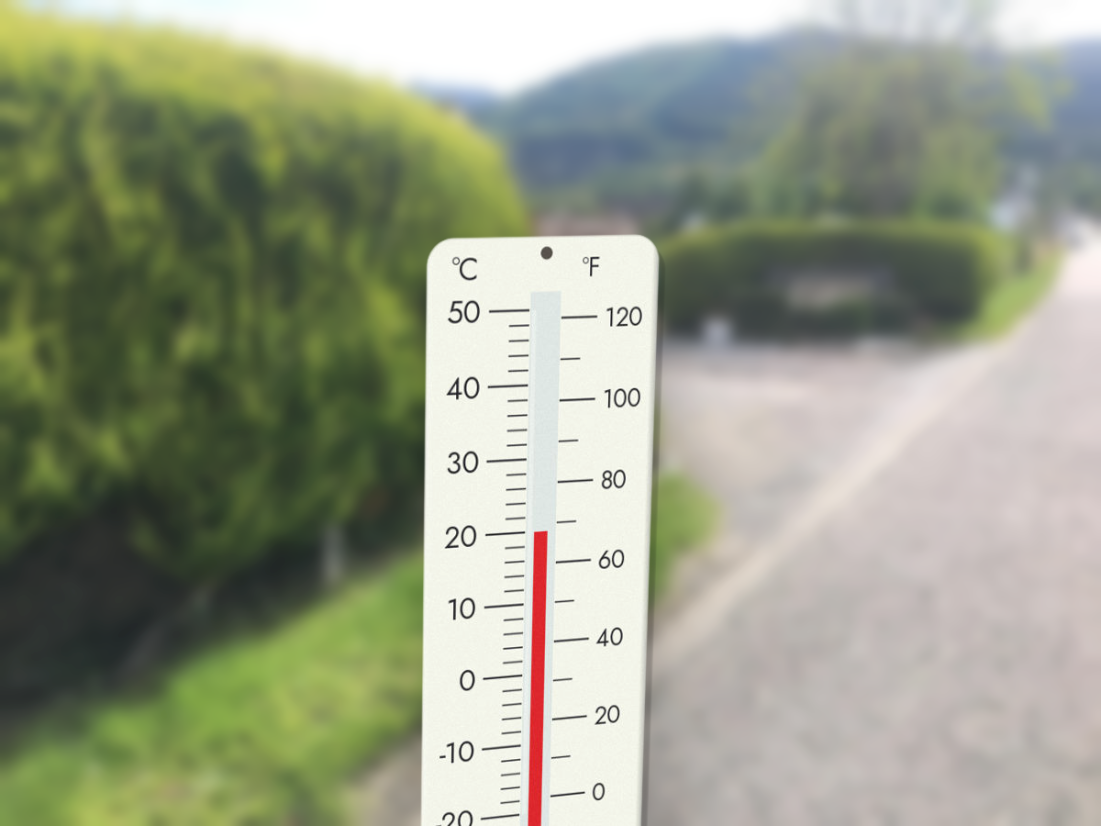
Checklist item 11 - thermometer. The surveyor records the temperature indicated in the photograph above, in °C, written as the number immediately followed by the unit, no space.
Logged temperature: 20°C
